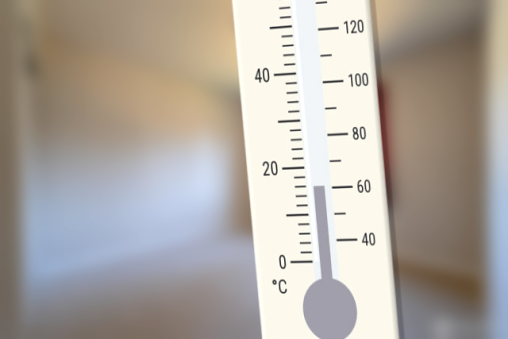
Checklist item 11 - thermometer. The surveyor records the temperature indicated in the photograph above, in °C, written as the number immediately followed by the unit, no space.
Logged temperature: 16°C
